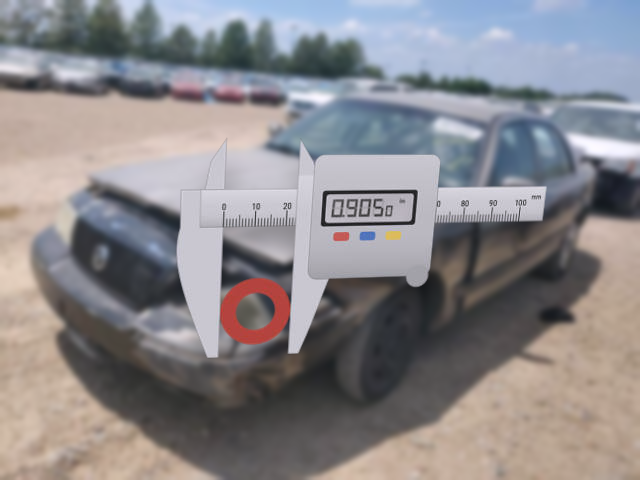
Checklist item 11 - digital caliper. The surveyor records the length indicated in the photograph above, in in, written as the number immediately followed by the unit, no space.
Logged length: 0.9050in
